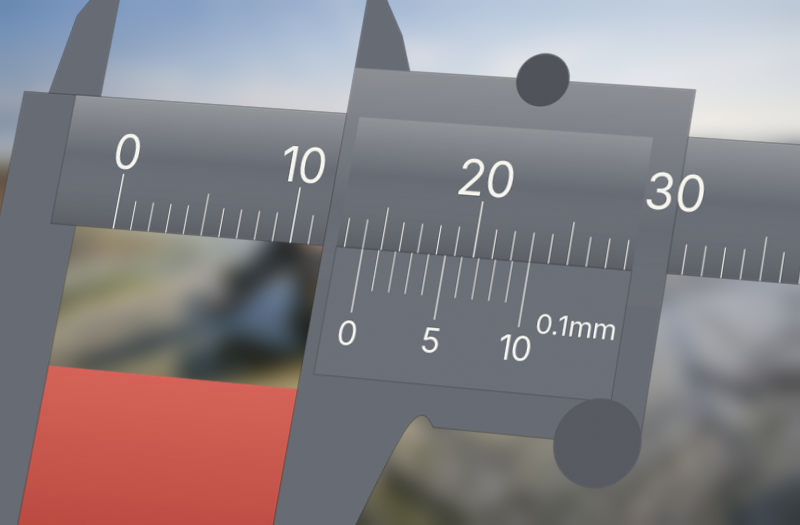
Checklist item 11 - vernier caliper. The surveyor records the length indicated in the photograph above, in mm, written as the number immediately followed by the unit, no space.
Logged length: 14.0mm
